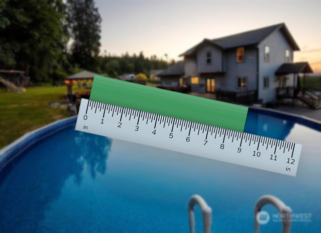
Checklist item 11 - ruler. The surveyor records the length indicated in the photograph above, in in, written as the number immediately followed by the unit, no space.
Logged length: 9in
